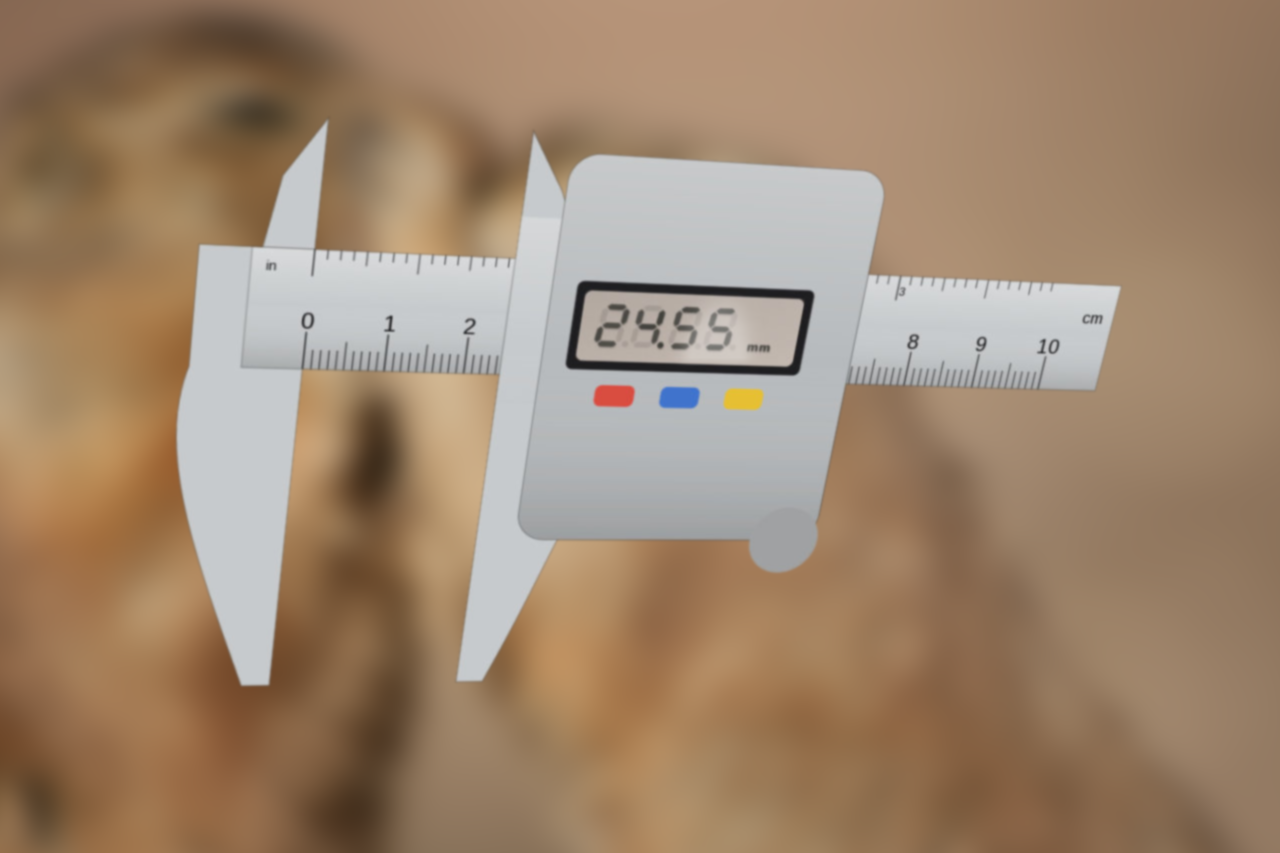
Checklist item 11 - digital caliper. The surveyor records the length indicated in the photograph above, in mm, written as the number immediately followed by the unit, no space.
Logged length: 24.55mm
